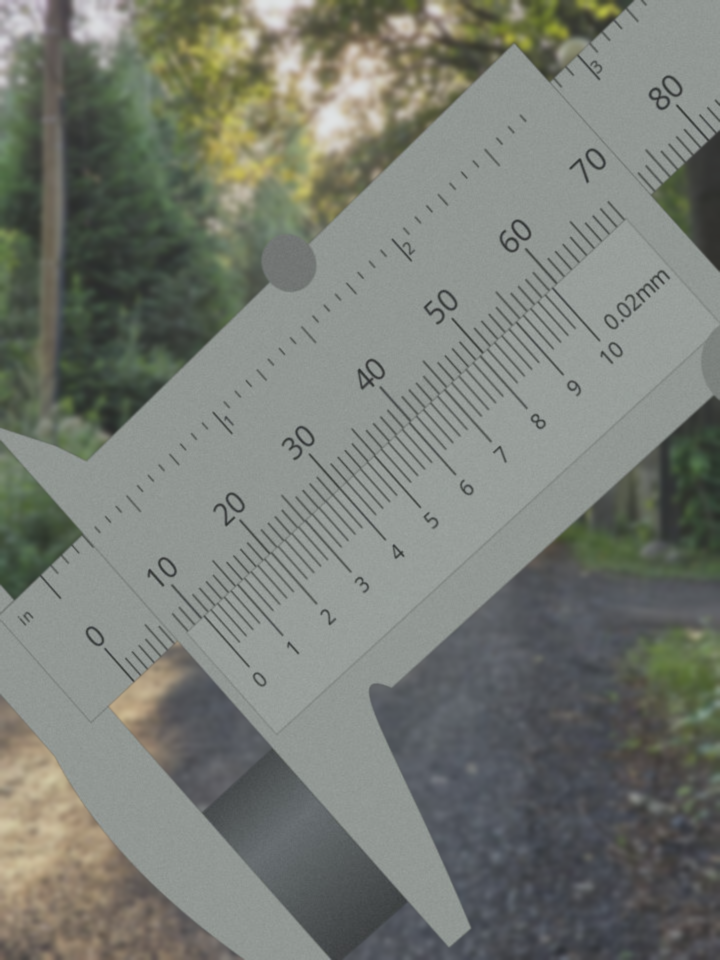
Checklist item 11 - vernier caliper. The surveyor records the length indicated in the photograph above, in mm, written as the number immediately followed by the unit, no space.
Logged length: 10.4mm
